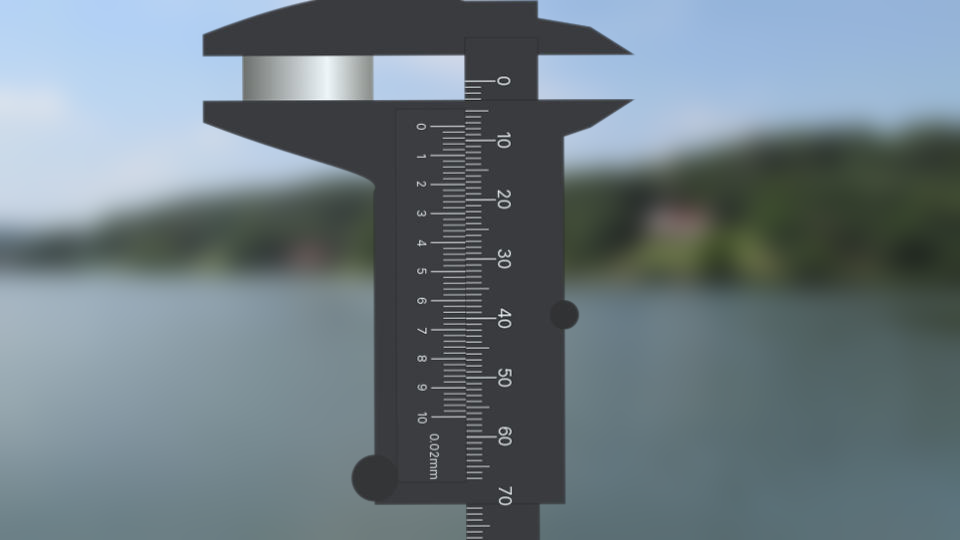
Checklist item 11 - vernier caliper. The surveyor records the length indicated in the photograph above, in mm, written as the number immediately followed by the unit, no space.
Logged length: 7.6mm
